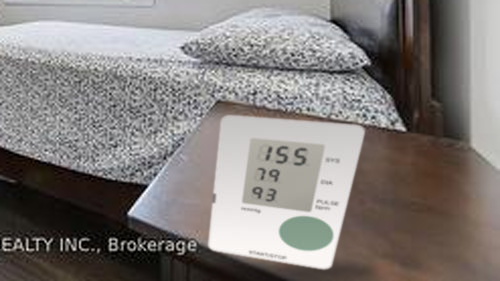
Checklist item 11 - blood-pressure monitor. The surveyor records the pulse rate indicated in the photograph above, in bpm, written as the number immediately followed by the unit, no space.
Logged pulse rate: 93bpm
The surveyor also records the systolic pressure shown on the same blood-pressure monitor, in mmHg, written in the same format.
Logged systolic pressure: 155mmHg
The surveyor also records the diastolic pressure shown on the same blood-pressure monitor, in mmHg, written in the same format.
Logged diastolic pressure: 79mmHg
